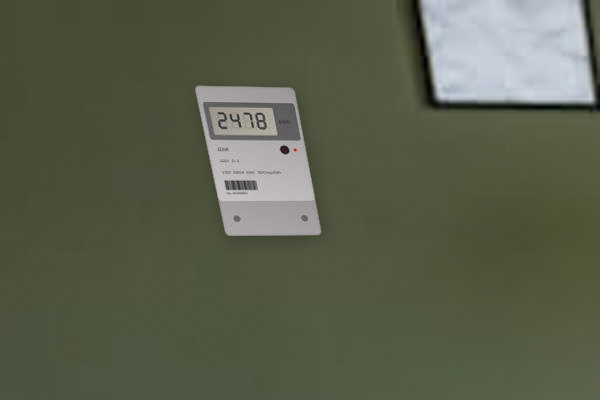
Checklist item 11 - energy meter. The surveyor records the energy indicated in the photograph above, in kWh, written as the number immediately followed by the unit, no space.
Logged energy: 2478kWh
